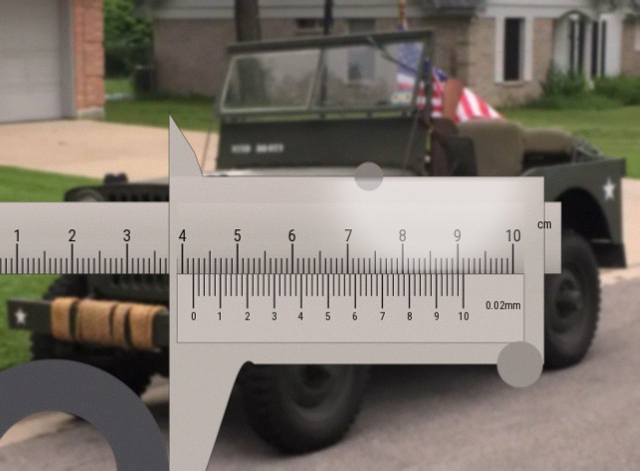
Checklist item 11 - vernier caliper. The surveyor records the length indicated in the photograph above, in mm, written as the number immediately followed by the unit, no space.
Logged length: 42.0mm
